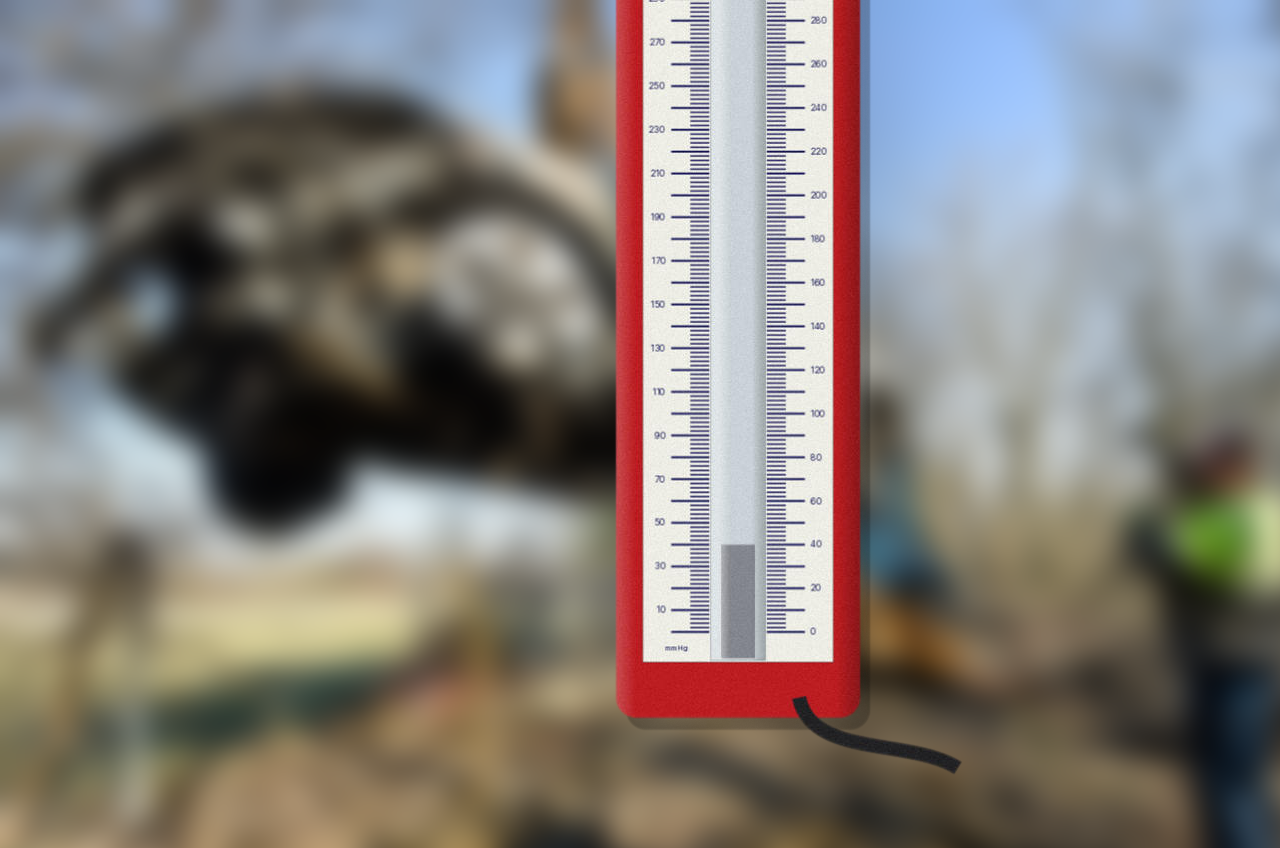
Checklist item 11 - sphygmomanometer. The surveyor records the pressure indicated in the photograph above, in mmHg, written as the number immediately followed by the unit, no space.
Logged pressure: 40mmHg
